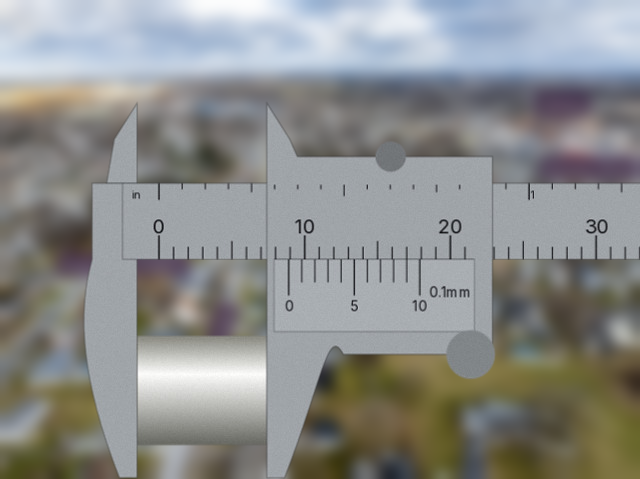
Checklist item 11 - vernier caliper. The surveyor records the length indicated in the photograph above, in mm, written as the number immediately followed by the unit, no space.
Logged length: 8.9mm
